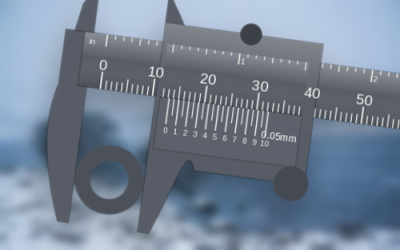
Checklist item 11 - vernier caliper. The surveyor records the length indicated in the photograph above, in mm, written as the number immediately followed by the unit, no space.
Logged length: 13.2mm
